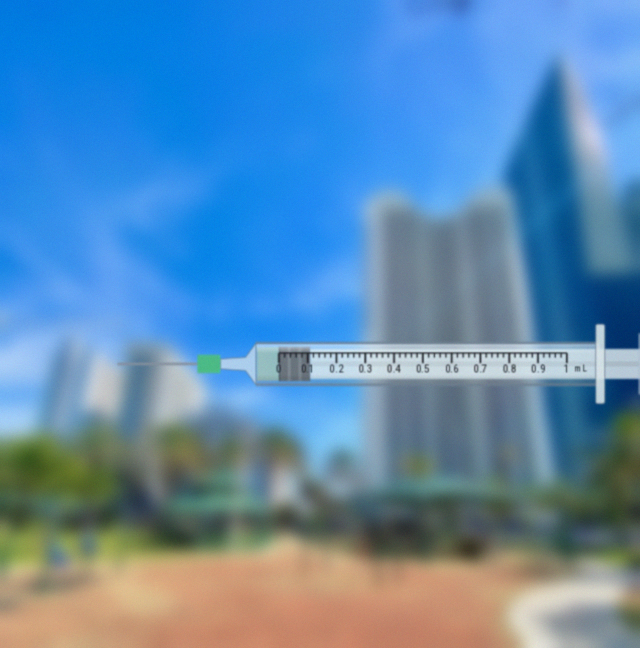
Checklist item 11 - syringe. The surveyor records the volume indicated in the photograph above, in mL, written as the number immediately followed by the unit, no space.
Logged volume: 0mL
